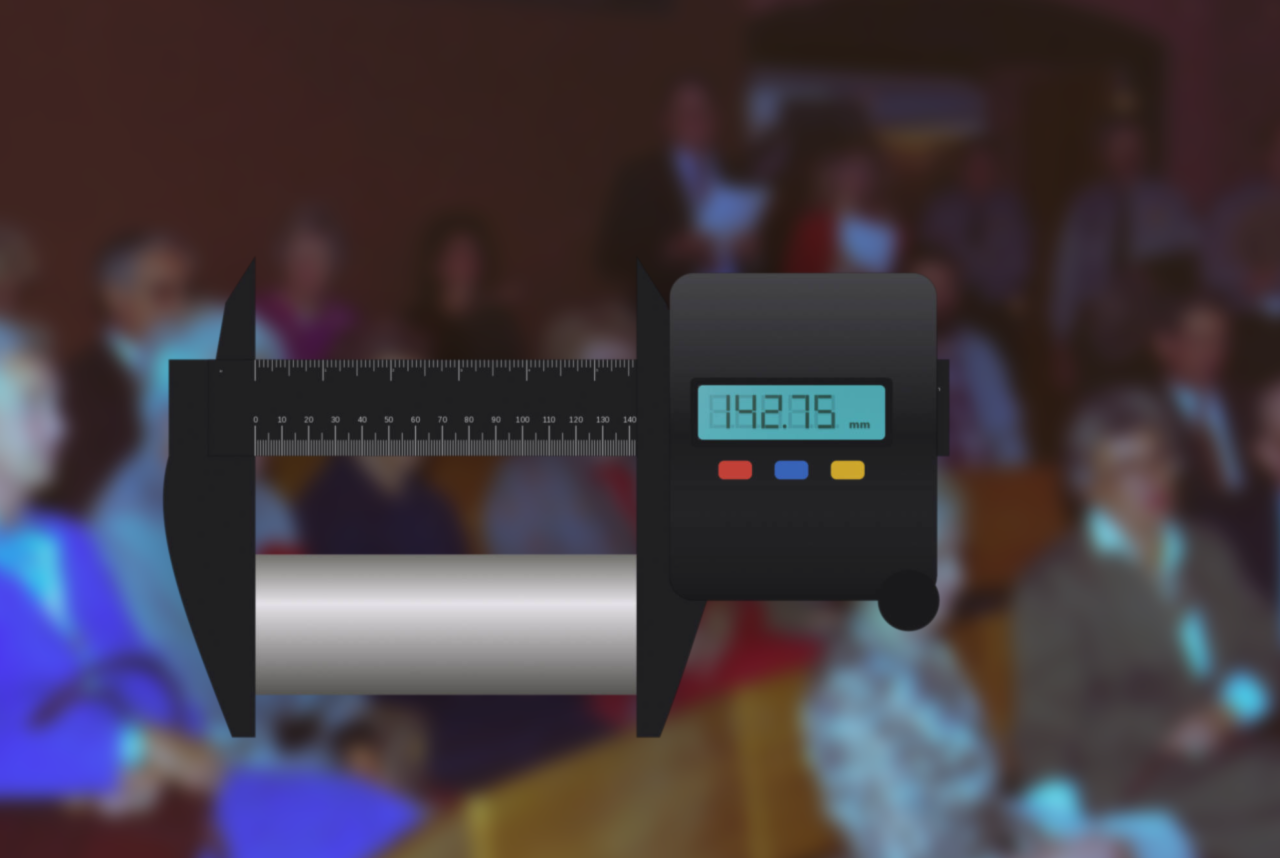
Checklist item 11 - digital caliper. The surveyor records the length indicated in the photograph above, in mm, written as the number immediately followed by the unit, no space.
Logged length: 142.75mm
